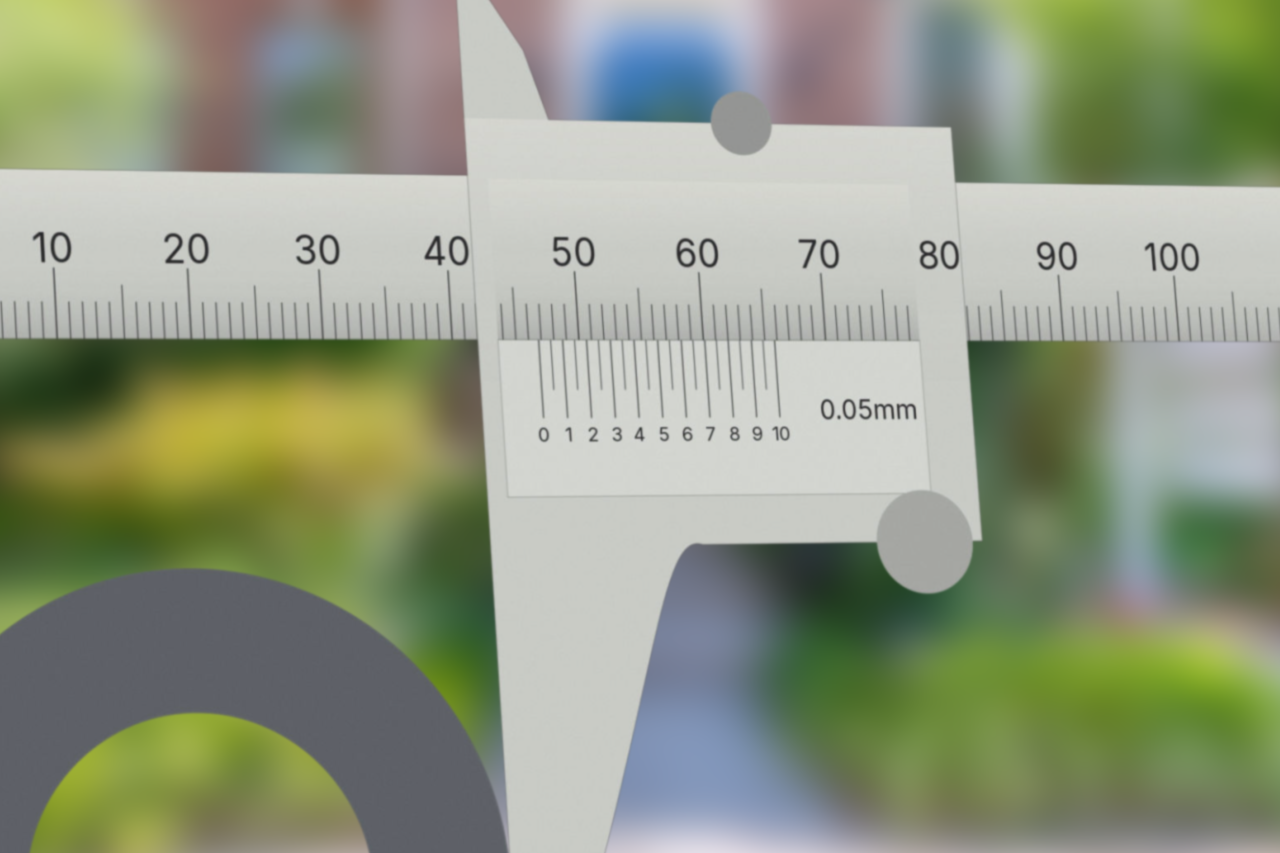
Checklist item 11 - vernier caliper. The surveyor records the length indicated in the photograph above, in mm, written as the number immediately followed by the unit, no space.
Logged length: 46.8mm
